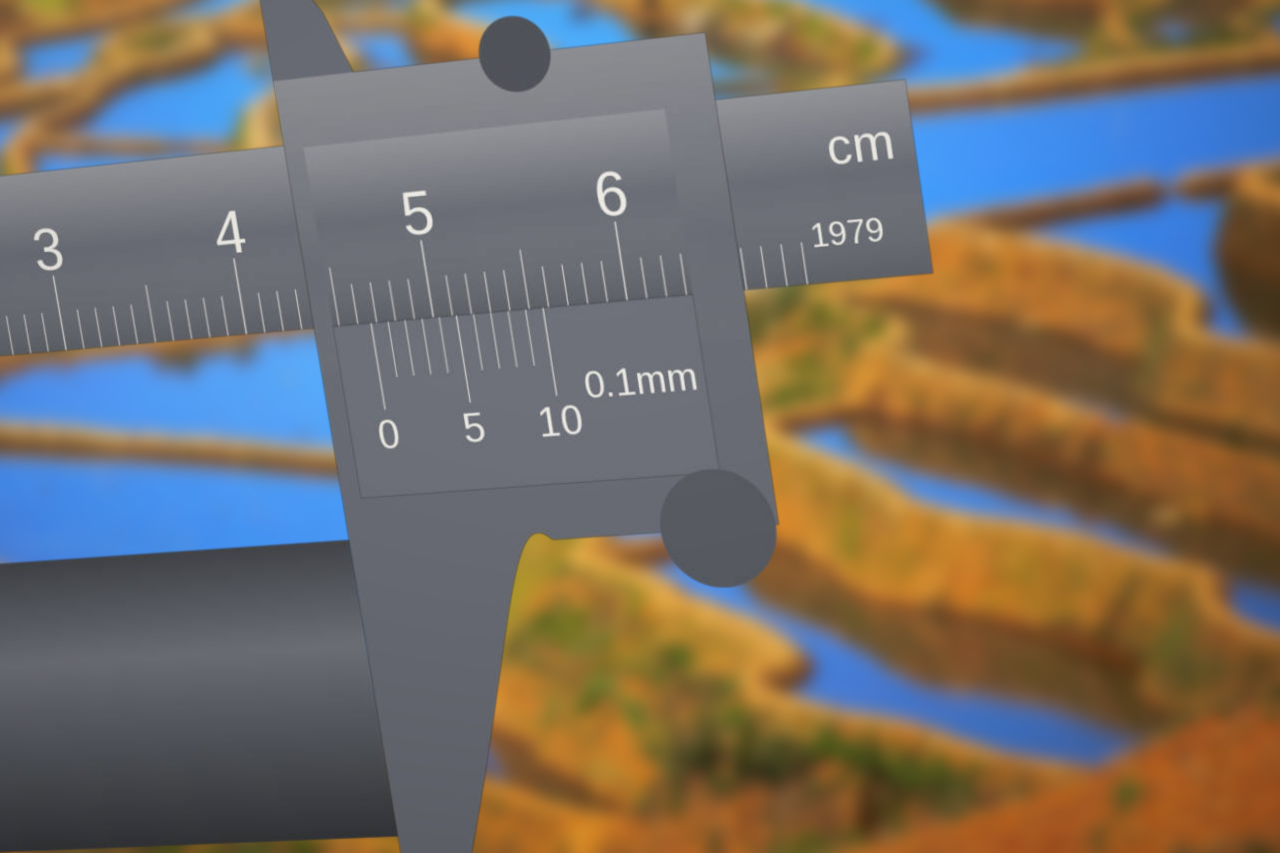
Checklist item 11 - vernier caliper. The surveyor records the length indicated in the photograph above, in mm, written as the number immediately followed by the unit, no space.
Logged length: 46.7mm
